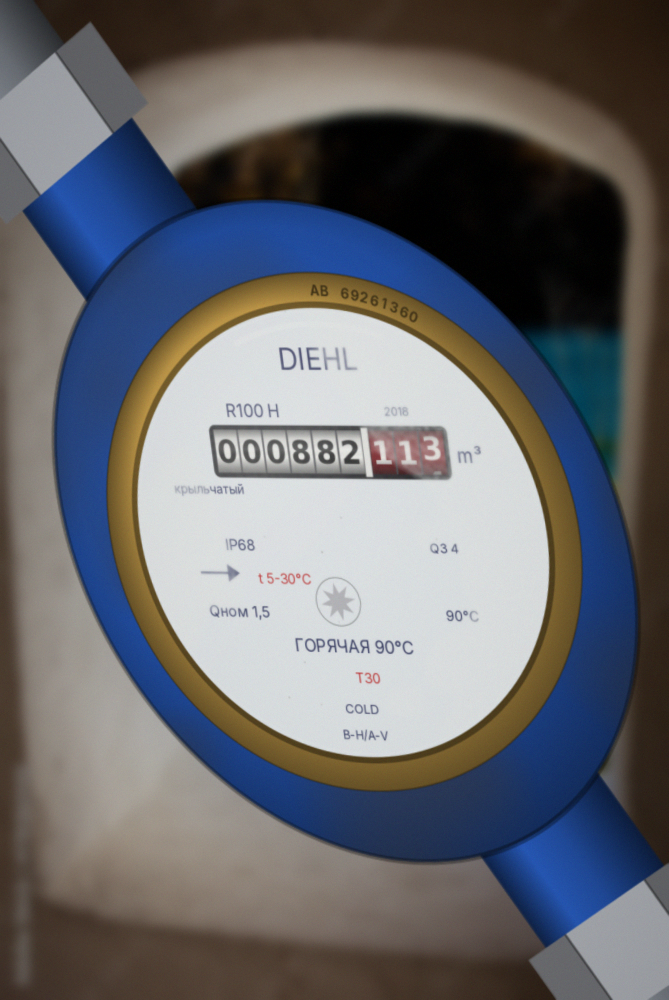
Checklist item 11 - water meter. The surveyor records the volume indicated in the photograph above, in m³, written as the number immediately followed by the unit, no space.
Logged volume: 882.113m³
